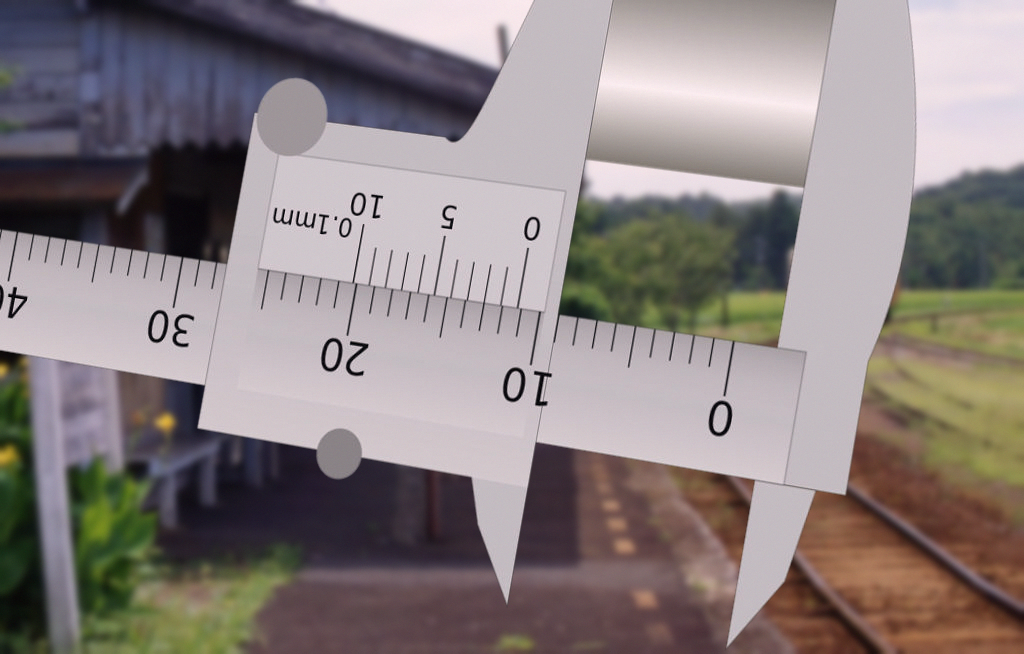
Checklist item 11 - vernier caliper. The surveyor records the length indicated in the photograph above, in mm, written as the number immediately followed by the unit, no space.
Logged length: 11.2mm
